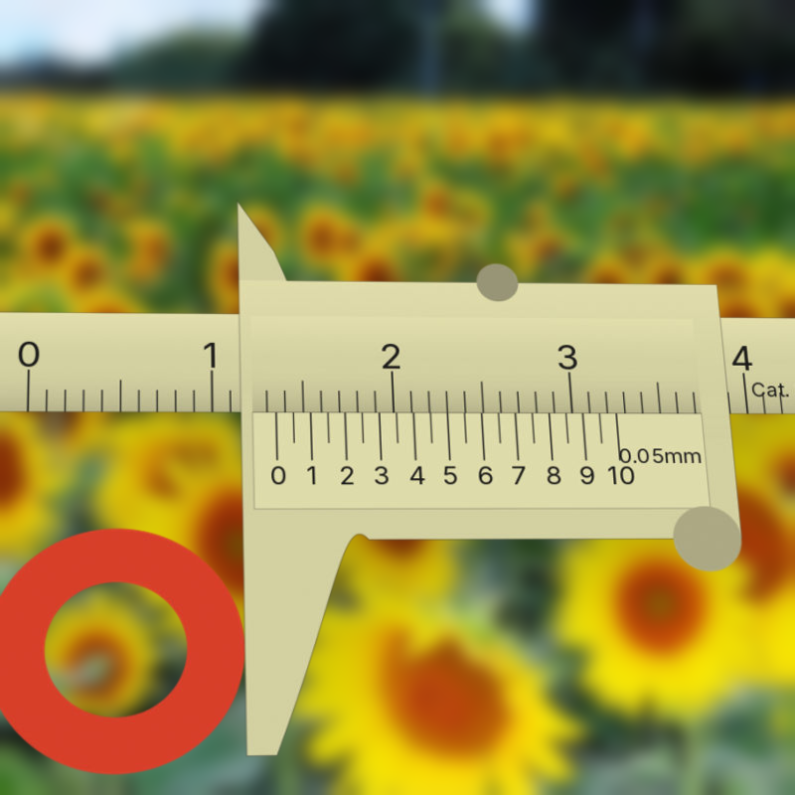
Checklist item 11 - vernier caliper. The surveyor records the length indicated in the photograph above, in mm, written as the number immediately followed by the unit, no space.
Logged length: 13.5mm
